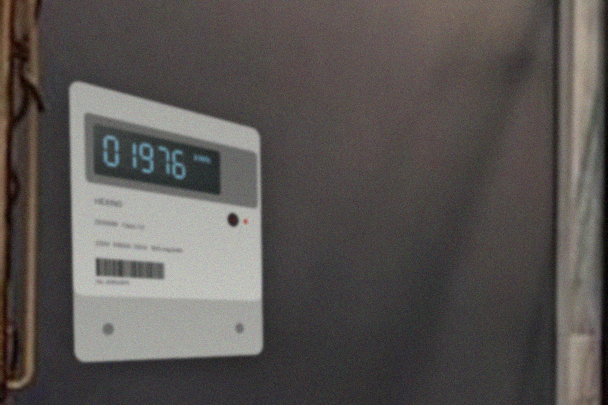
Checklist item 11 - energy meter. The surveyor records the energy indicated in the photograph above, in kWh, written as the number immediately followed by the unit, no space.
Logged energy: 1976kWh
